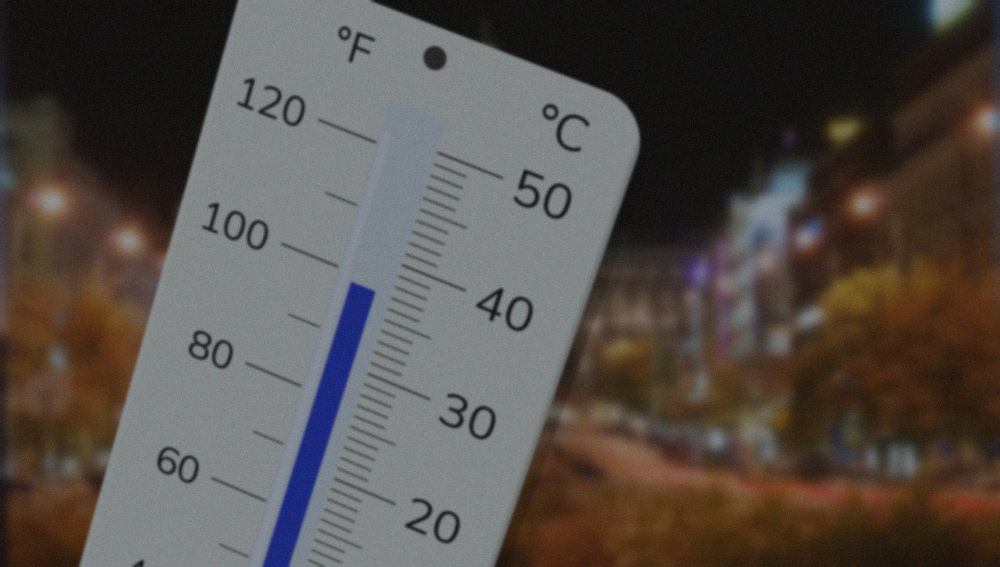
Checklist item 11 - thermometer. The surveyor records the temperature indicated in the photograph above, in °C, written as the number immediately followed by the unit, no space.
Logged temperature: 37°C
